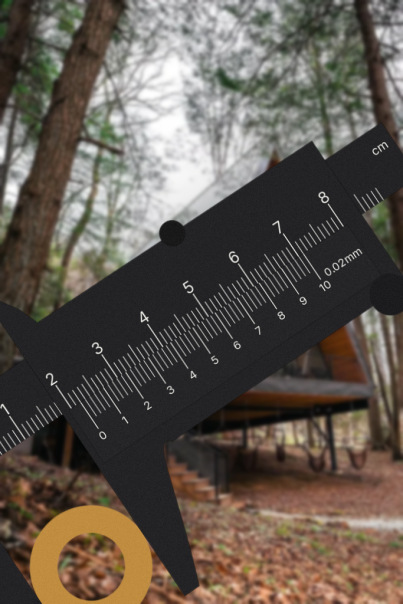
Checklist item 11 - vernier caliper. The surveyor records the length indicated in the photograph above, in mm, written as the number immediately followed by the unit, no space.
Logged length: 22.0mm
